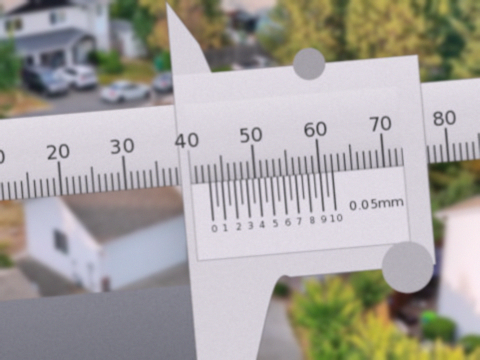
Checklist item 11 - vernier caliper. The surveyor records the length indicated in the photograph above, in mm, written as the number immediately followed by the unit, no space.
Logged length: 43.0mm
